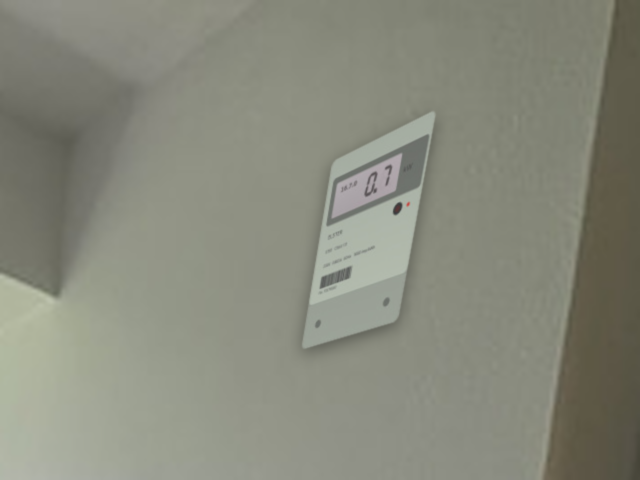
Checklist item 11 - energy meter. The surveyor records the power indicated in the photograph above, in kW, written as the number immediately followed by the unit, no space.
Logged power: 0.7kW
